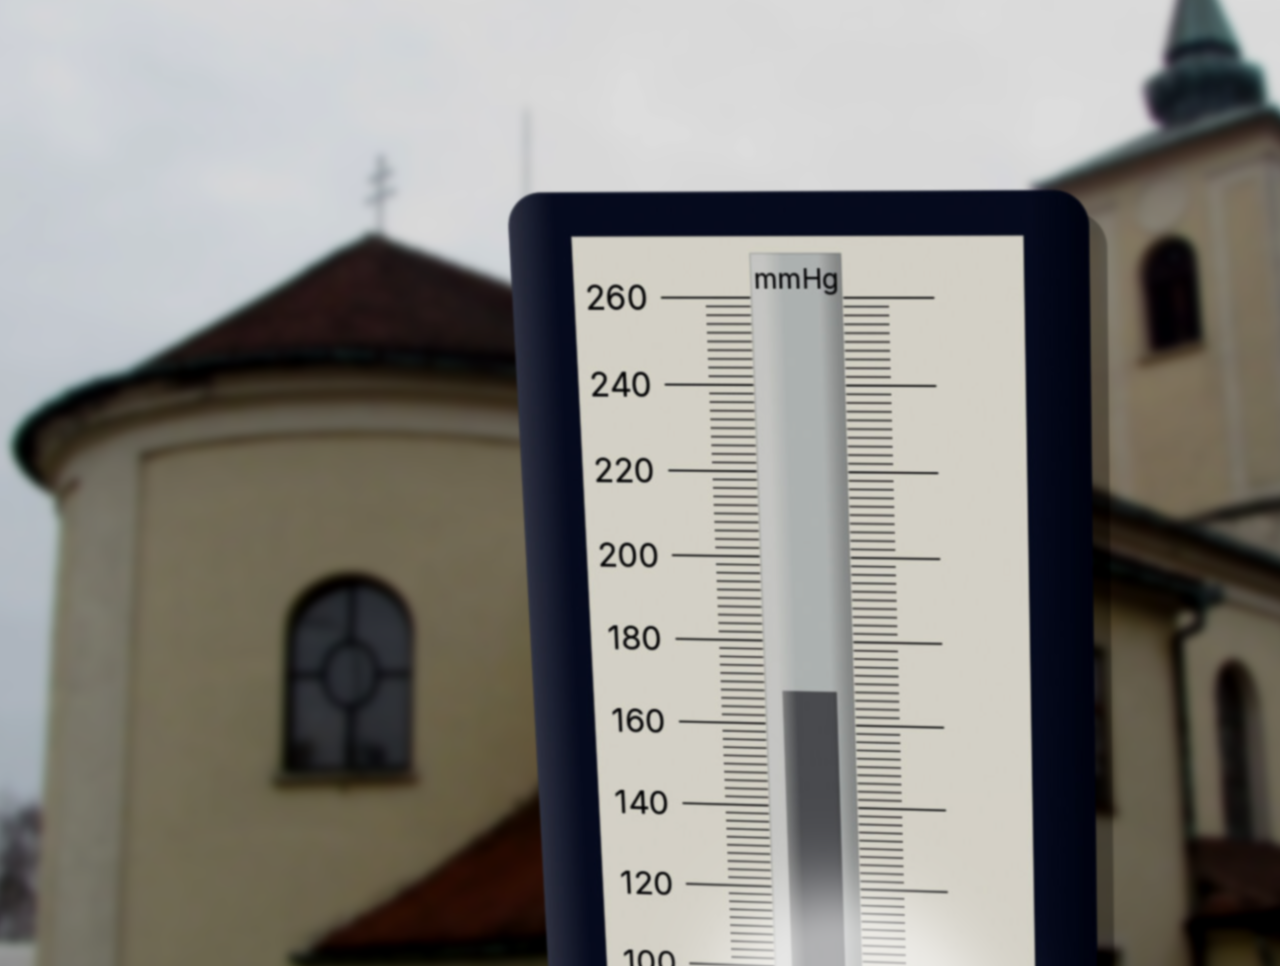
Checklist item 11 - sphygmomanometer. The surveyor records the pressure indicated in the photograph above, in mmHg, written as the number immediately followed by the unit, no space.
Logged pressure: 168mmHg
